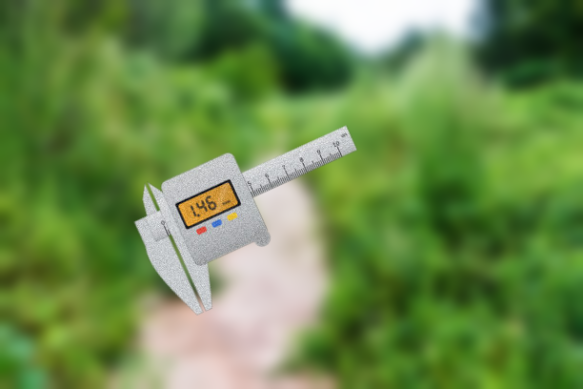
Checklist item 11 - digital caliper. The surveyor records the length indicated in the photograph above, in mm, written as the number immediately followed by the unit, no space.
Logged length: 1.46mm
